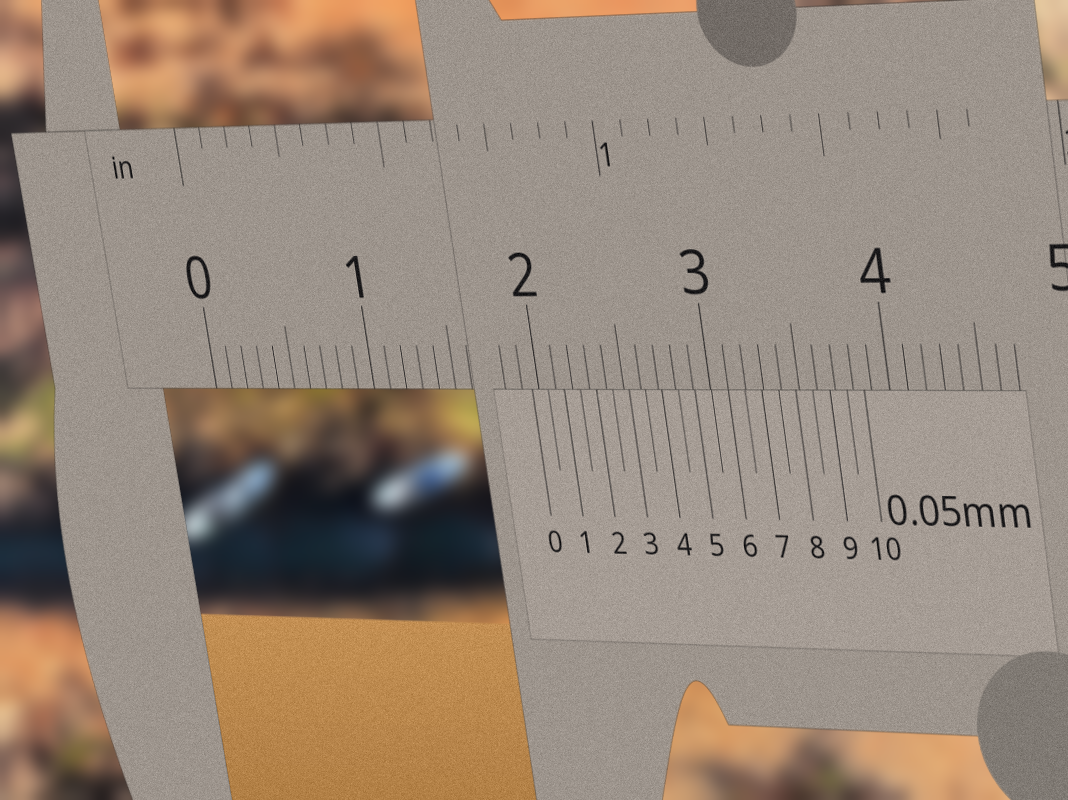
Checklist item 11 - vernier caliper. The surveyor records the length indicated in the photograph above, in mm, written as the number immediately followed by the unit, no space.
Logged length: 19.6mm
